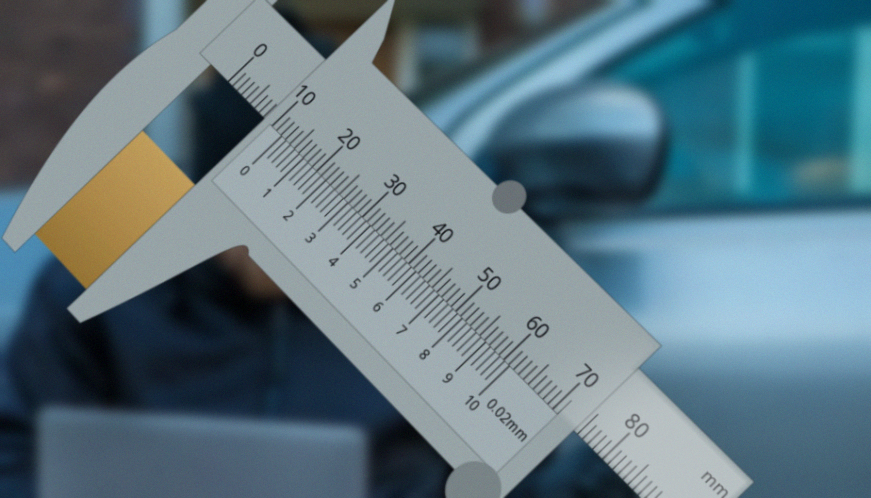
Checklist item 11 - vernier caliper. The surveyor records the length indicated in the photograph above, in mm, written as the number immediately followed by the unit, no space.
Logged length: 12.2mm
